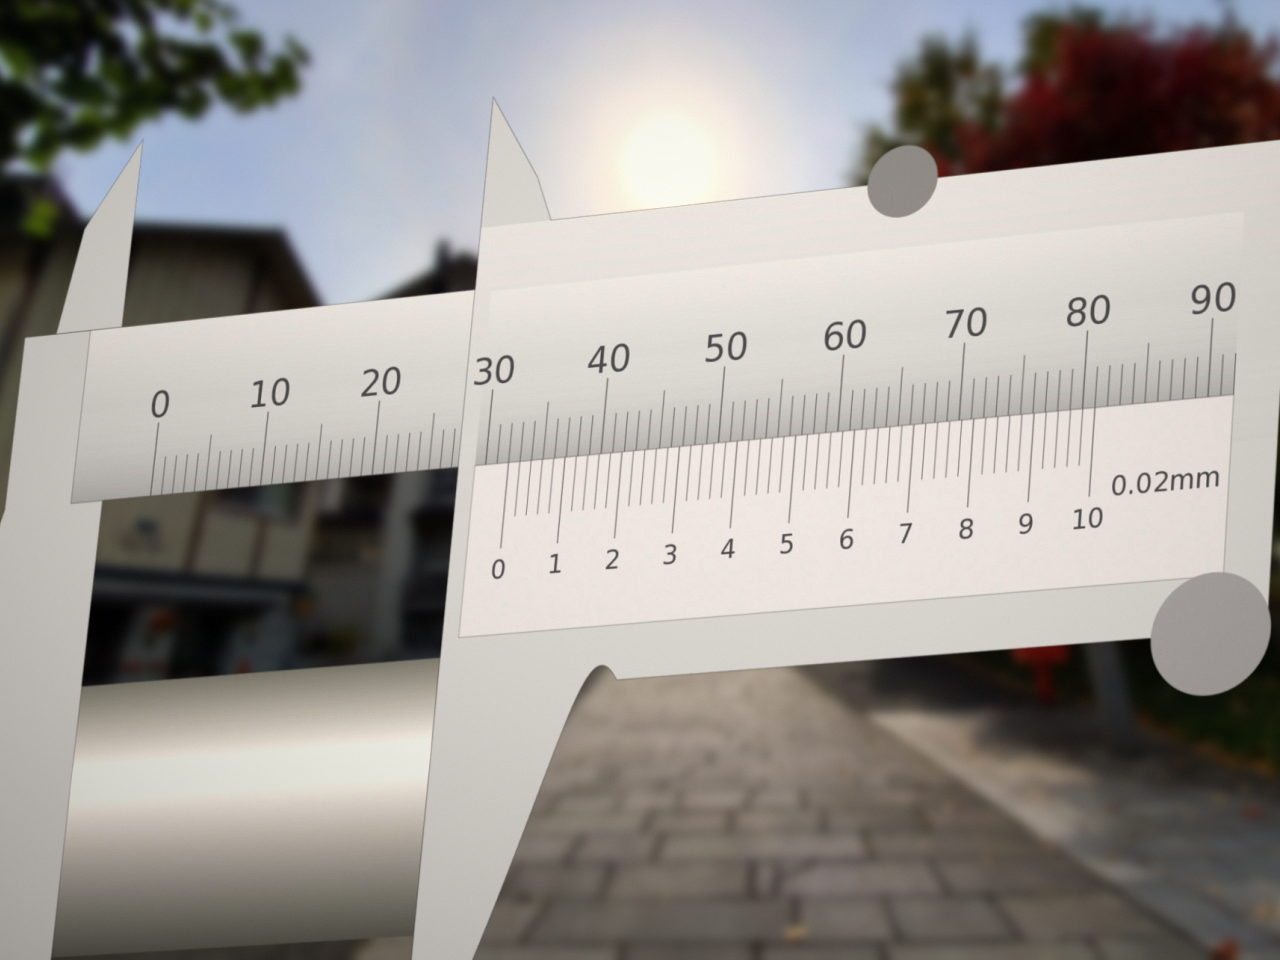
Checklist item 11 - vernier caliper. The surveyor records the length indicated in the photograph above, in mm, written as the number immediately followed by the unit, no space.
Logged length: 32.0mm
